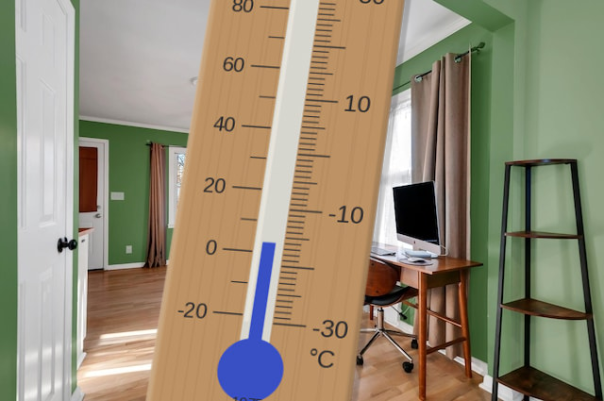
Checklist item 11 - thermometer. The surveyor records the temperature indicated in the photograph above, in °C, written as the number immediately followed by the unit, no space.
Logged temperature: -16°C
